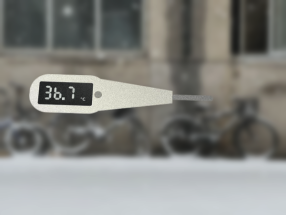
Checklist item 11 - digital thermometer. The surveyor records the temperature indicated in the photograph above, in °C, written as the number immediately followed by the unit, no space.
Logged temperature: 36.7°C
